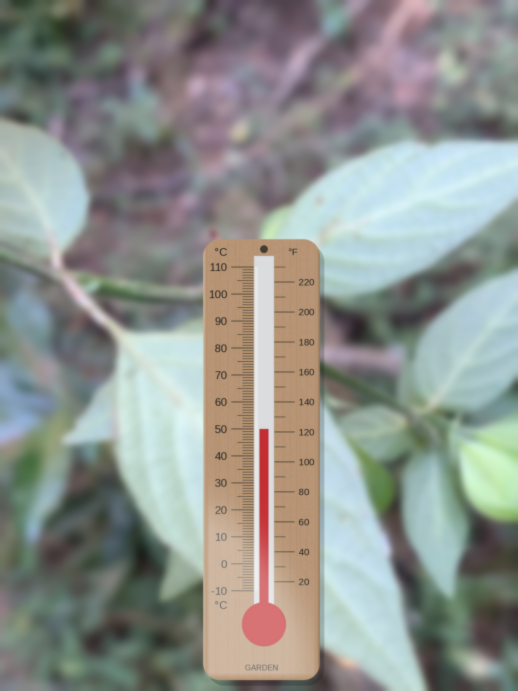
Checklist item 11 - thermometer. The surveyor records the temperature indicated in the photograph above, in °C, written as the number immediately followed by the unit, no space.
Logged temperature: 50°C
